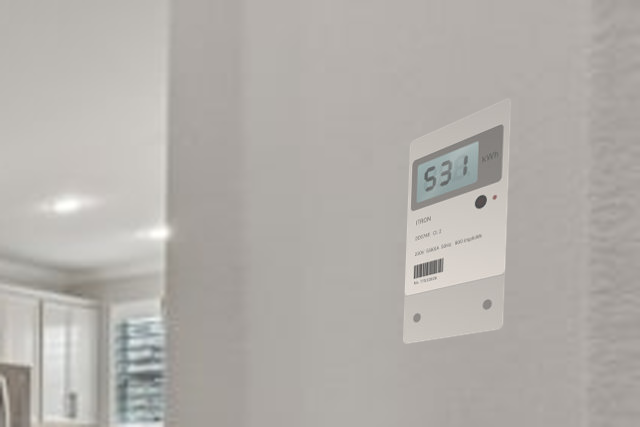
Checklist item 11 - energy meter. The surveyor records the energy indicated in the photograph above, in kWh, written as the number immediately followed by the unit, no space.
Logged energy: 531kWh
